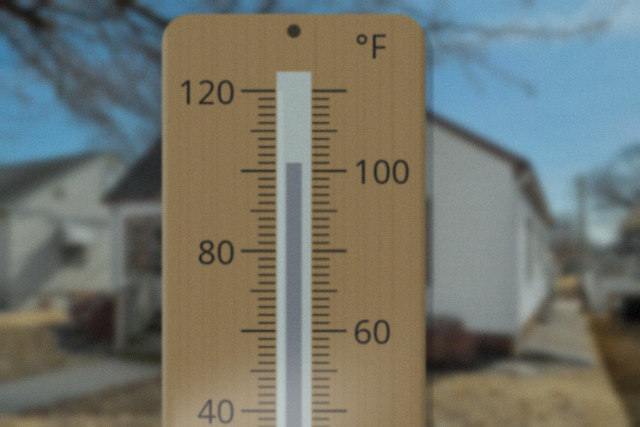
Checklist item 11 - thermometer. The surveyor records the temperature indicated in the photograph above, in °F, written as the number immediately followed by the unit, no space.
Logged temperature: 102°F
